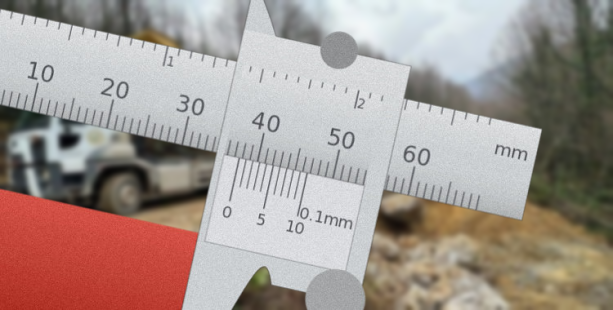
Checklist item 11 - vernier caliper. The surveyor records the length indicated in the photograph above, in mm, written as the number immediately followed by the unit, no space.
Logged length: 37.6mm
